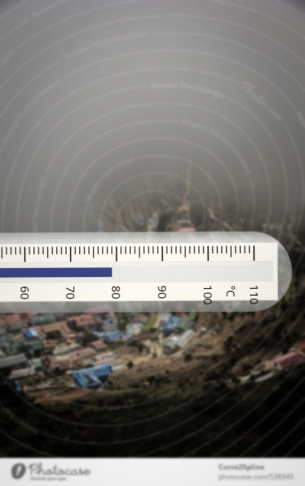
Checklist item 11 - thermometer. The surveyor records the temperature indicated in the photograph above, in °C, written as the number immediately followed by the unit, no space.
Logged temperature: 79°C
